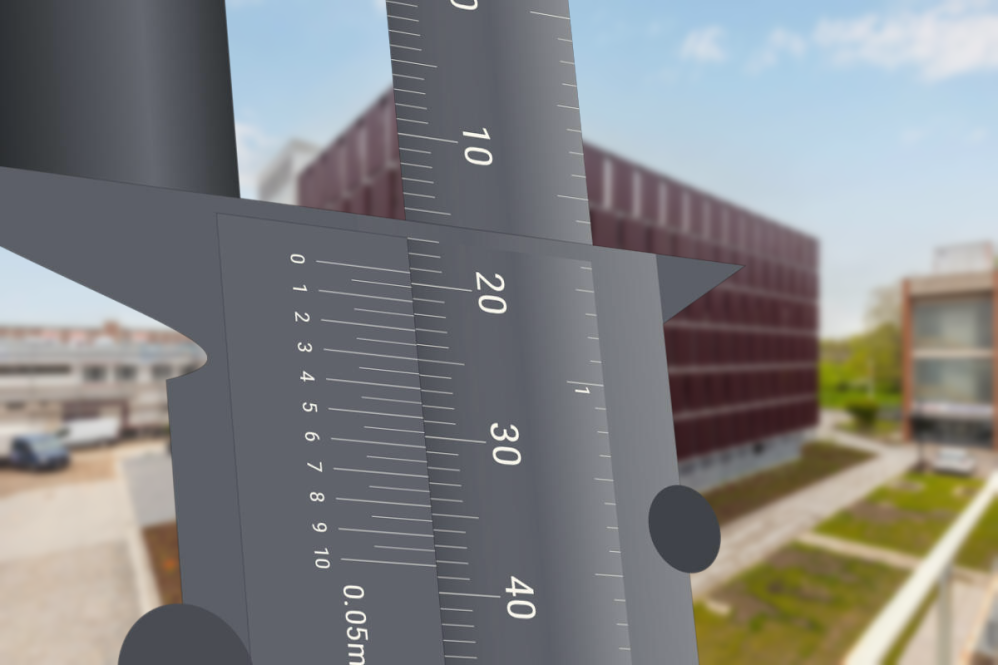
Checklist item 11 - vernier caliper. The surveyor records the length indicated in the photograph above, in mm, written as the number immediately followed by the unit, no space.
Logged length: 19.3mm
